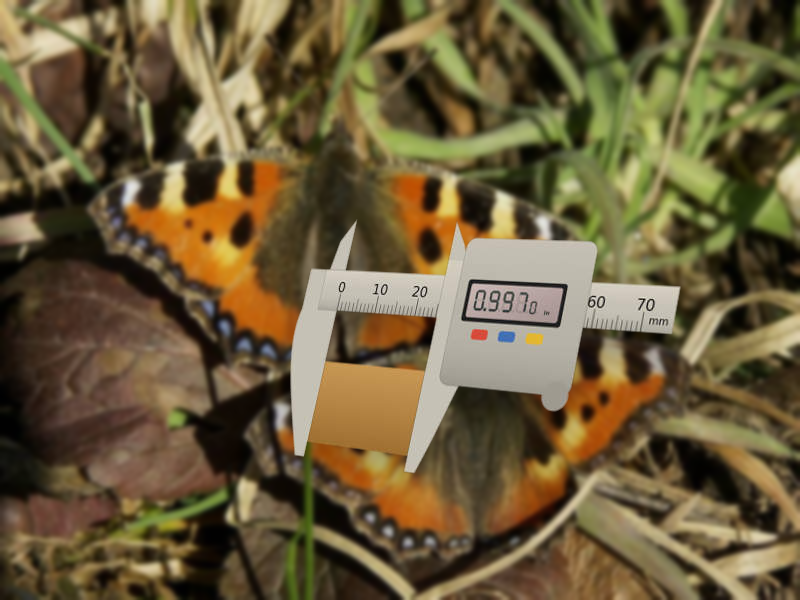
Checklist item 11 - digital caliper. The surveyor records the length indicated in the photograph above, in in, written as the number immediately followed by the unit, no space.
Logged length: 0.9970in
